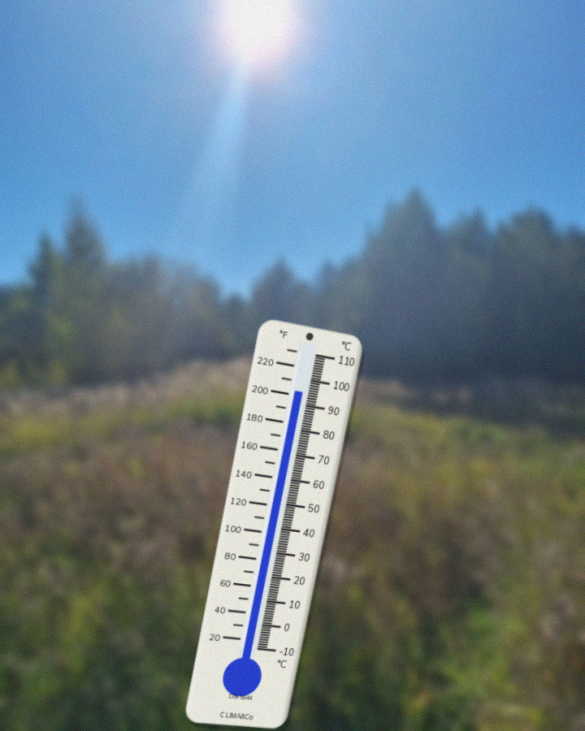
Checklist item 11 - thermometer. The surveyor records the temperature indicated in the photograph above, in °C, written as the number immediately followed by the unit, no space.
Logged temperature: 95°C
